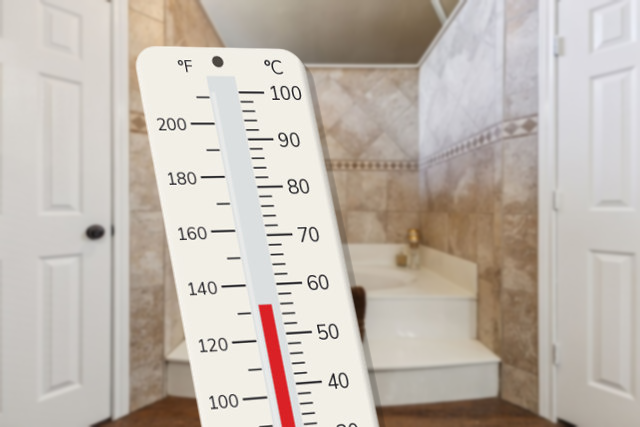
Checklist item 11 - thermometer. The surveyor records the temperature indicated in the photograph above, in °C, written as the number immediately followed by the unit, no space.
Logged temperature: 56°C
